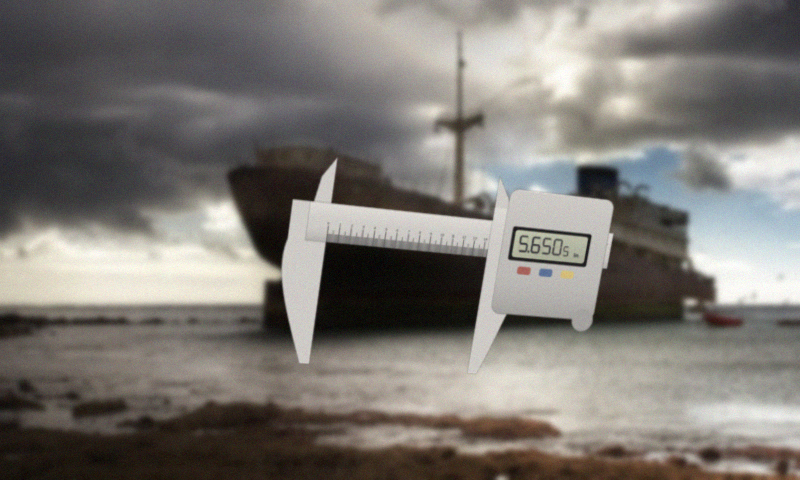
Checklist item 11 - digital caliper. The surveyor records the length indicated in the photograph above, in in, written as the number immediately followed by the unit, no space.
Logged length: 5.6505in
